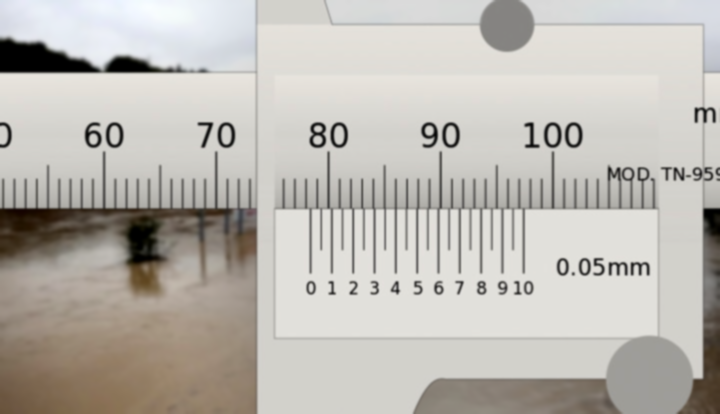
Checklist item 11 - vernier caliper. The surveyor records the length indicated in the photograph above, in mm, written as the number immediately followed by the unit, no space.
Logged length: 78.4mm
